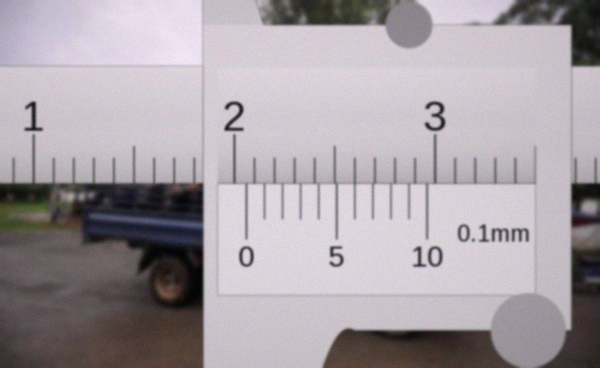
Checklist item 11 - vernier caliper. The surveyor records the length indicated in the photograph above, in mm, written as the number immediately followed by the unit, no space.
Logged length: 20.6mm
